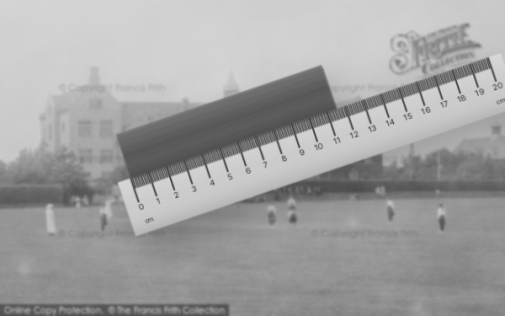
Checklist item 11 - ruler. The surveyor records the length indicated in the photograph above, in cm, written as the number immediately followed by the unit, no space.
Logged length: 11.5cm
